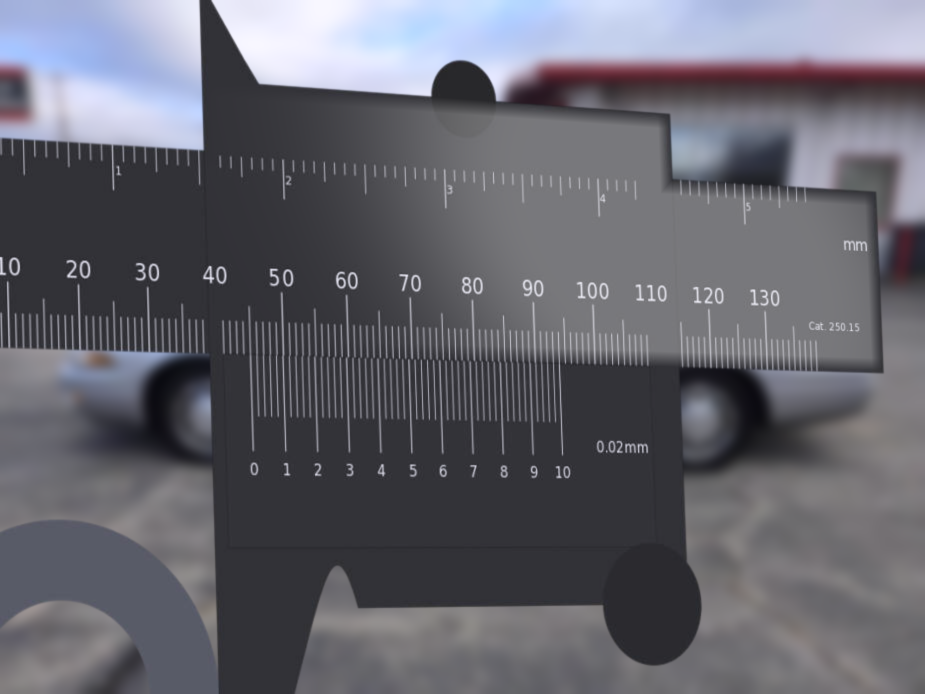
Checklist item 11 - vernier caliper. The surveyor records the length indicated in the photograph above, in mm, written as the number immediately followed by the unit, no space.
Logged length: 45.0mm
